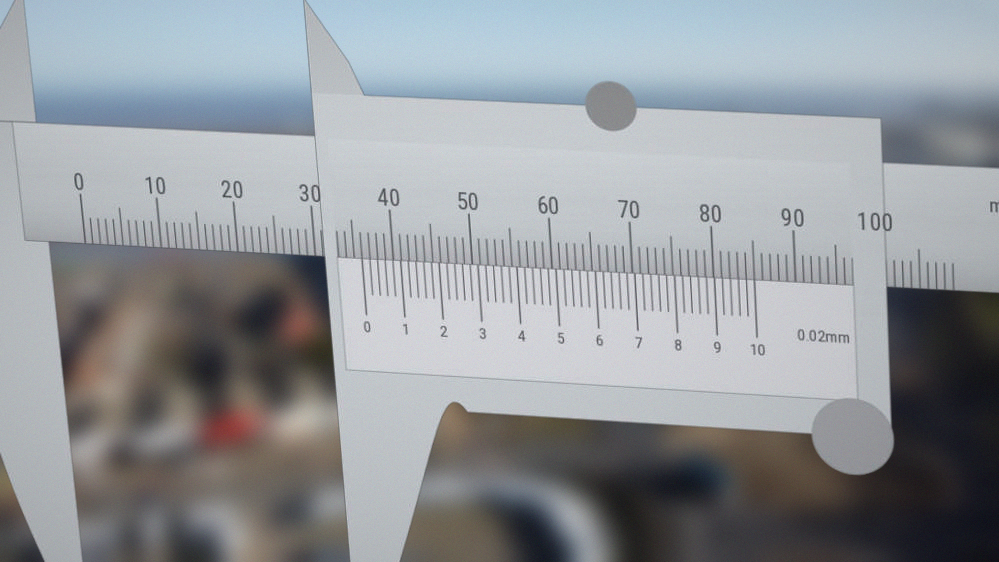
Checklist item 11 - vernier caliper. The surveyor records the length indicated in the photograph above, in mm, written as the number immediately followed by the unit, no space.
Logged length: 36.0mm
